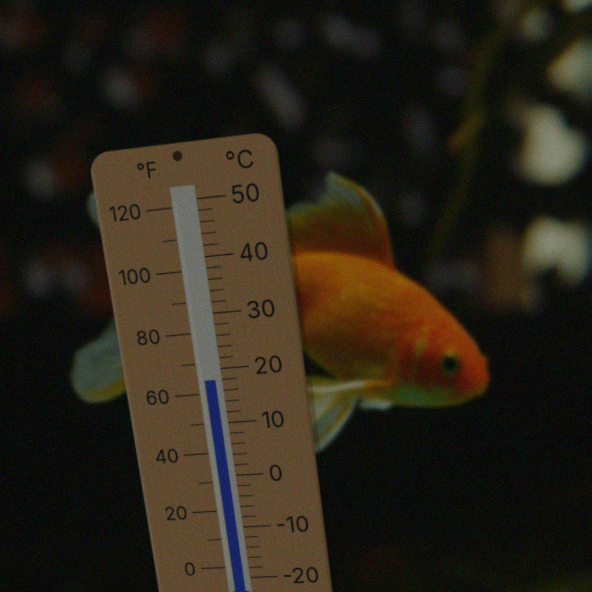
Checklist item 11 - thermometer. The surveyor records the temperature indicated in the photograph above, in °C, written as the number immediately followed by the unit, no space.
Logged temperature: 18°C
